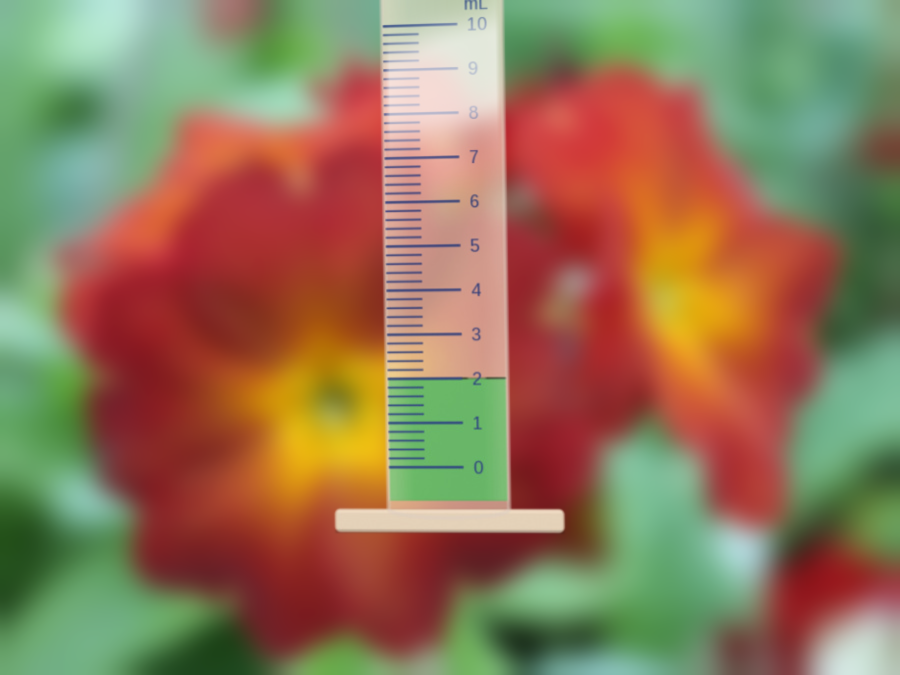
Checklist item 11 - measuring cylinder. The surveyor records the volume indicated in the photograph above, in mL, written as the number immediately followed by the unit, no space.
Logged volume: 2mL
